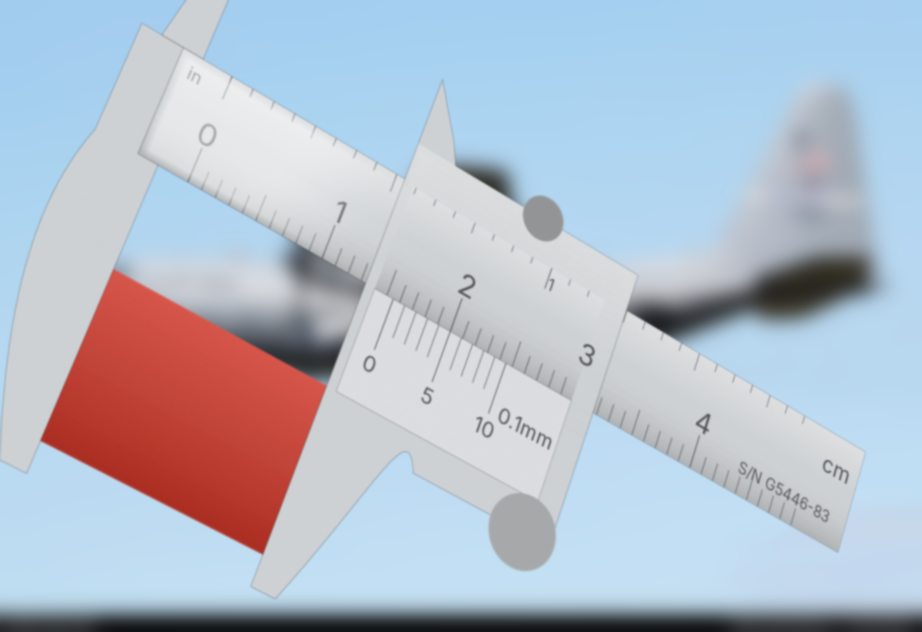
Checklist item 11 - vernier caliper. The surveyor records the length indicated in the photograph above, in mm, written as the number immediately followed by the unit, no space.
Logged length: 15.5mm
